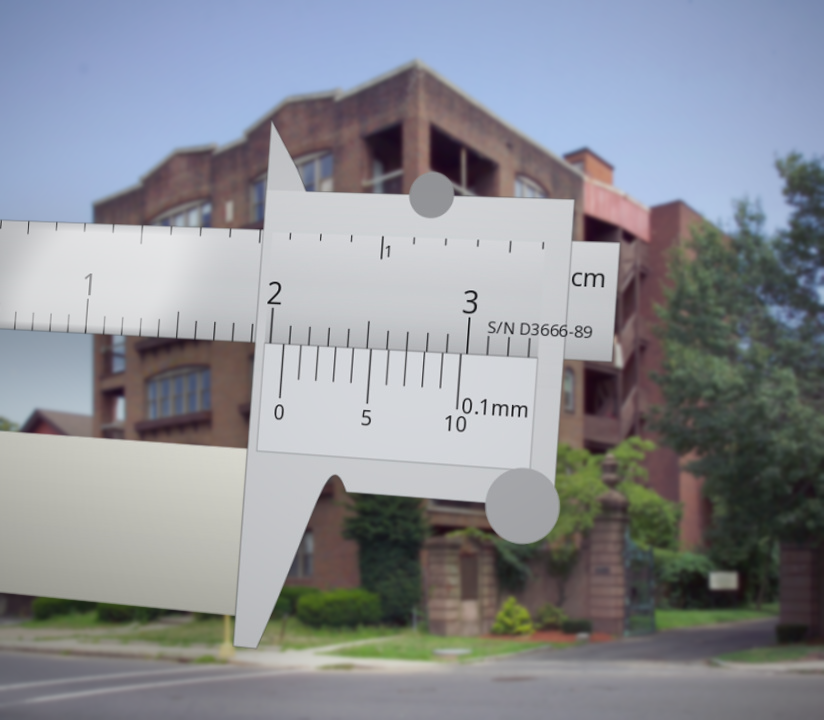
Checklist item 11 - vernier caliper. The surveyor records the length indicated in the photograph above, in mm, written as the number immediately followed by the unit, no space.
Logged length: 20.7mm
